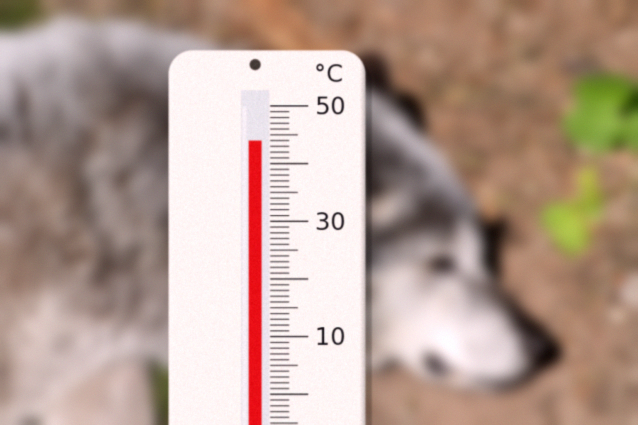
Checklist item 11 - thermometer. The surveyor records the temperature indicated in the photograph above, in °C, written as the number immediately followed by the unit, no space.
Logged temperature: 44°C
